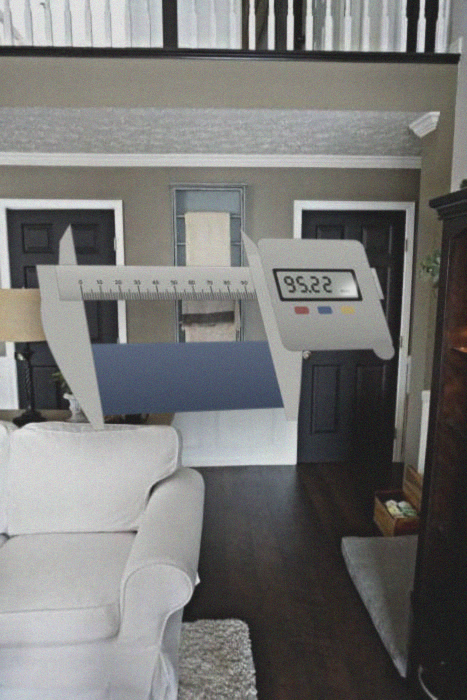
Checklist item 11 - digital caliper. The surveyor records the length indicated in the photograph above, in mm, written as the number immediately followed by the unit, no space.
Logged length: 95.22mm
